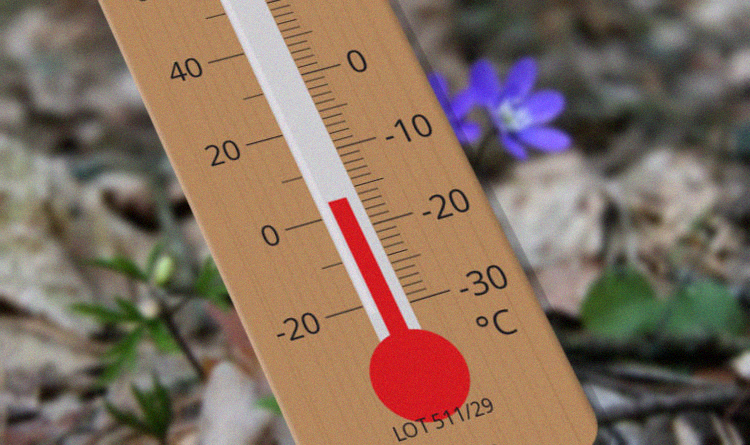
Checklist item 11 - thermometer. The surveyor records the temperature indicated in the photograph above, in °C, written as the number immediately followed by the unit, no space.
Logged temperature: -16°C
